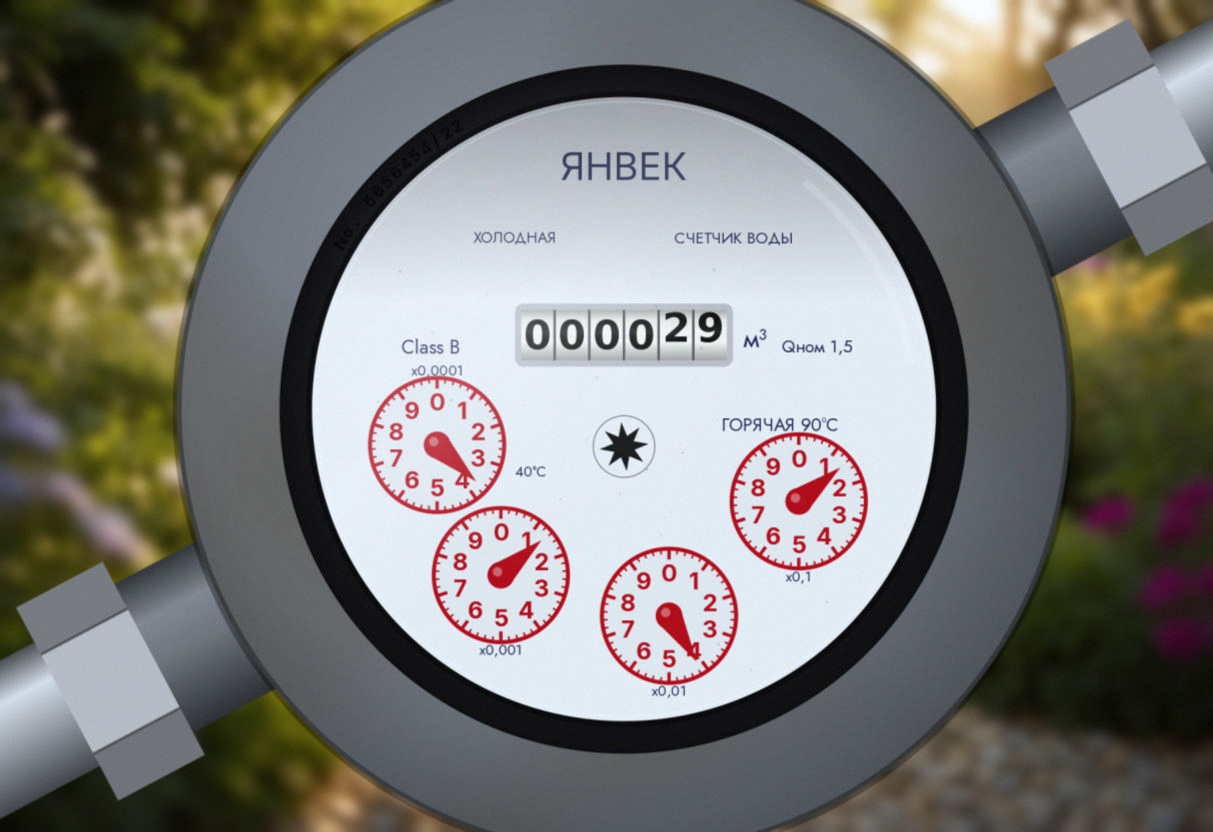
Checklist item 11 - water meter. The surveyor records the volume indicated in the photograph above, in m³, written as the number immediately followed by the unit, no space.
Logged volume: 29.1413m³
